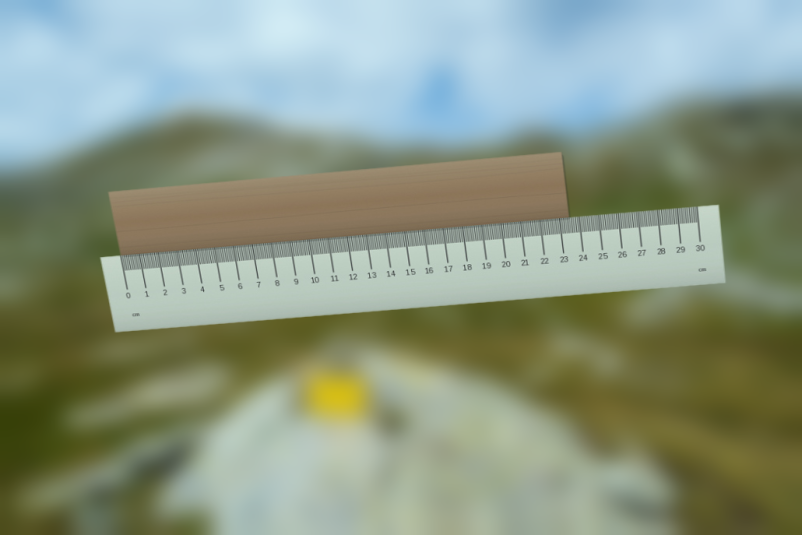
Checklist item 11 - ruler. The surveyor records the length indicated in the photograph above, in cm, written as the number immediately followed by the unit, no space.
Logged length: 23.5cm
